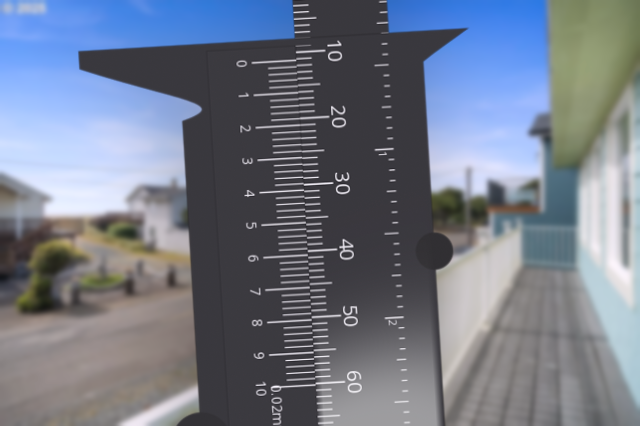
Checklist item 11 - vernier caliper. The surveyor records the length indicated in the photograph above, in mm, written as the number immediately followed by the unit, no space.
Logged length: 11.2mm
